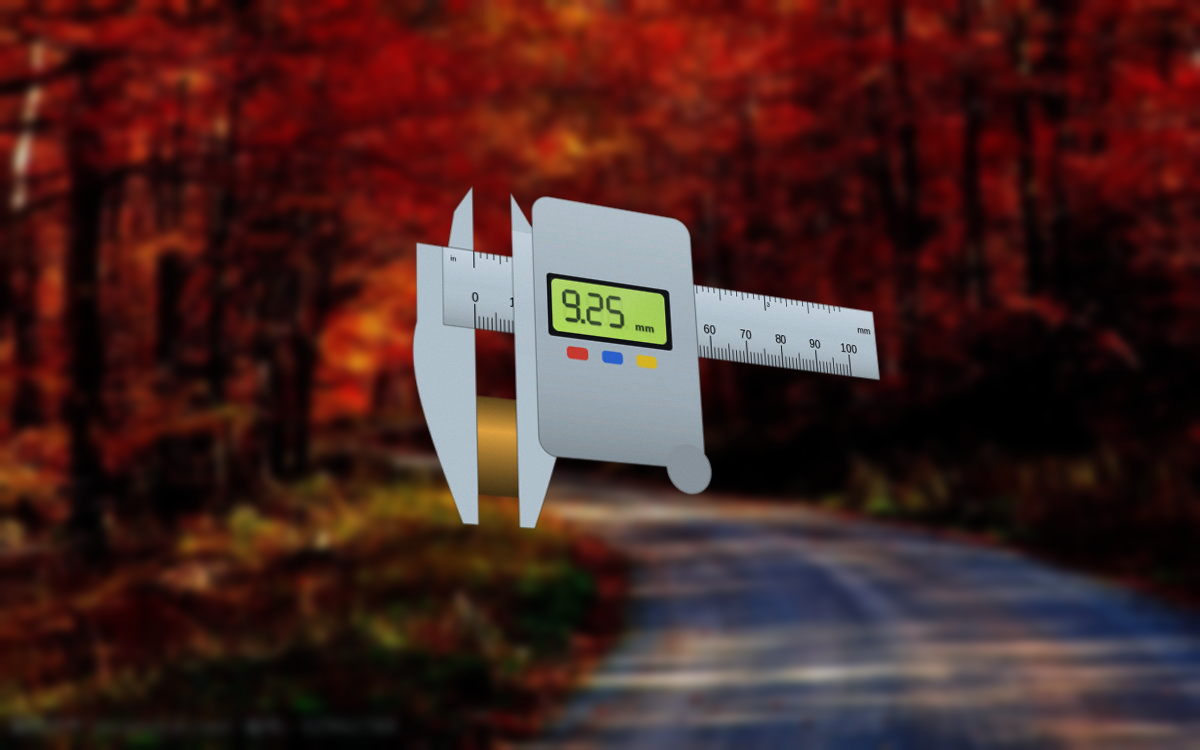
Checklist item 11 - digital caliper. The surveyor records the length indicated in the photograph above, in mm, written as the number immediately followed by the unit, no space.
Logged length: 9.25mm
